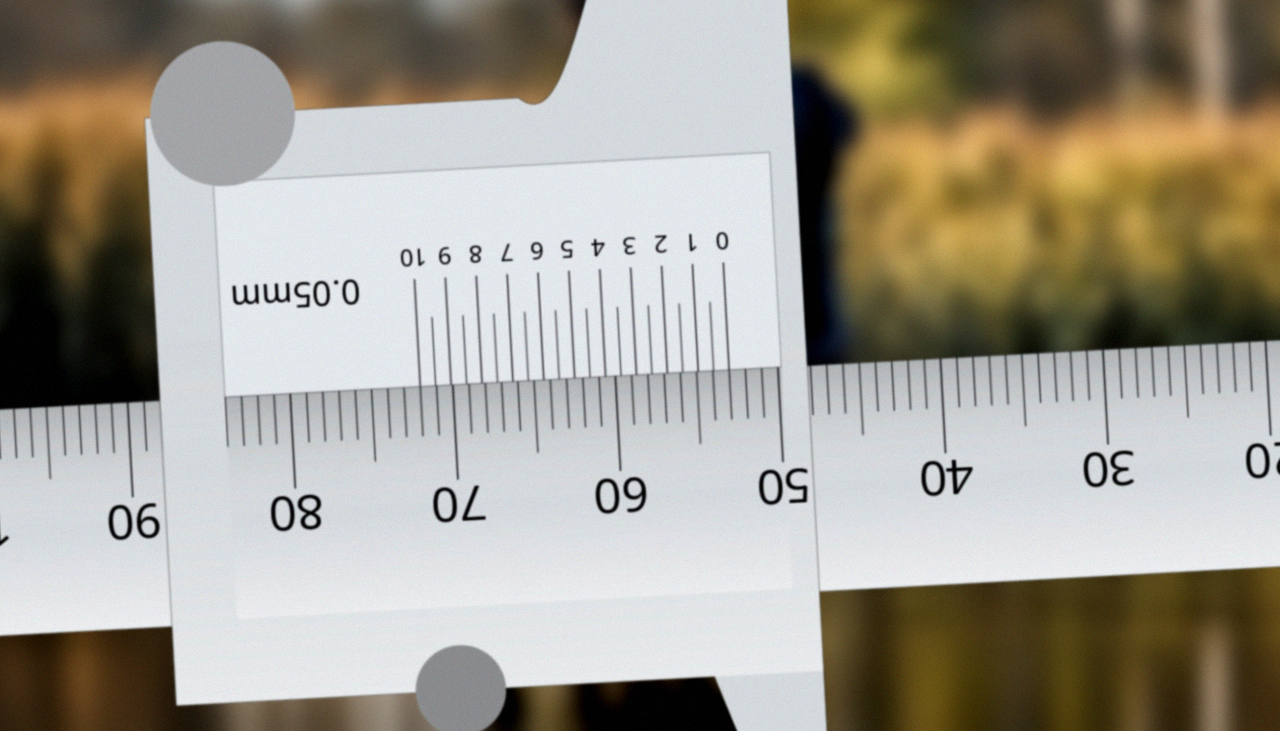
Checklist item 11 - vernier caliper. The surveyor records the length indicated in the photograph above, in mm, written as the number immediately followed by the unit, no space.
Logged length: 53.0mm
